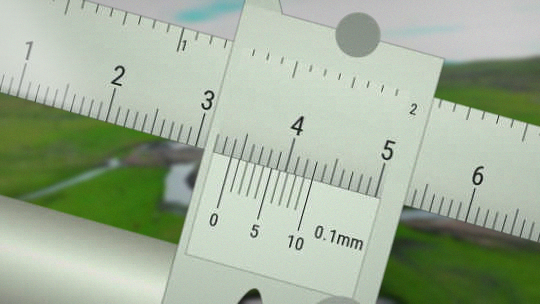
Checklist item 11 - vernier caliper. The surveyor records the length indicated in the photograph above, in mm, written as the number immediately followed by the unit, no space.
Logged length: 34.0mm
